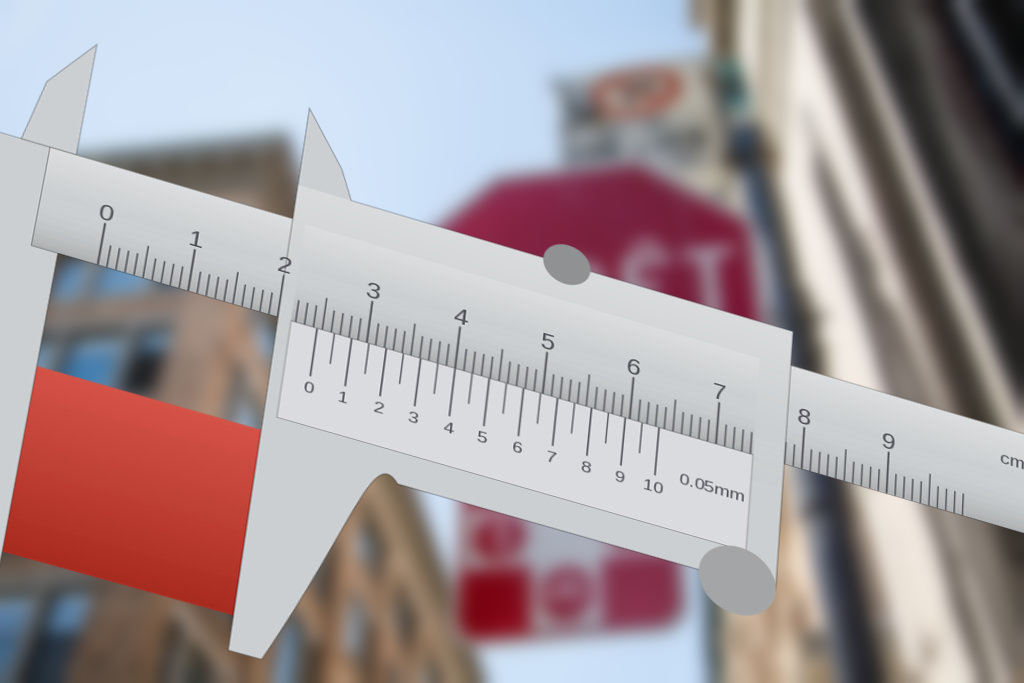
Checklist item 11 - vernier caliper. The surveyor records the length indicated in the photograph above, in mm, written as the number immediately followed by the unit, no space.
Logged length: 24.4mm
